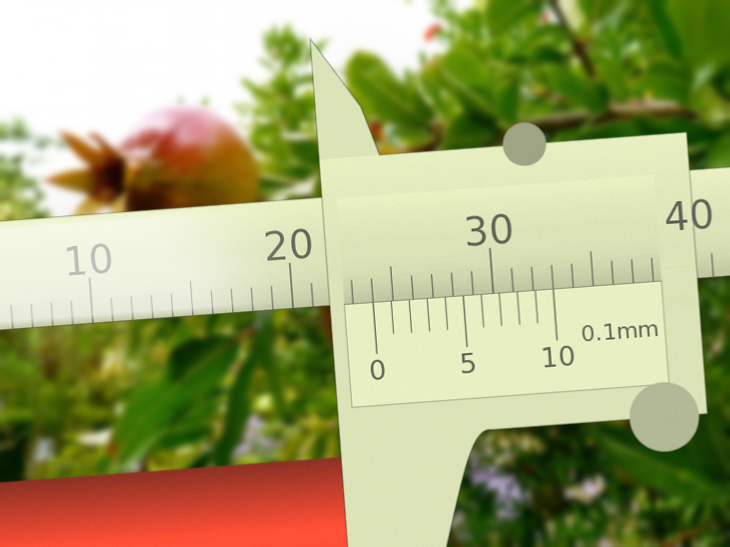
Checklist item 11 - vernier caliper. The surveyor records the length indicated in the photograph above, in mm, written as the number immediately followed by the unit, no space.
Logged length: 24.0mm
